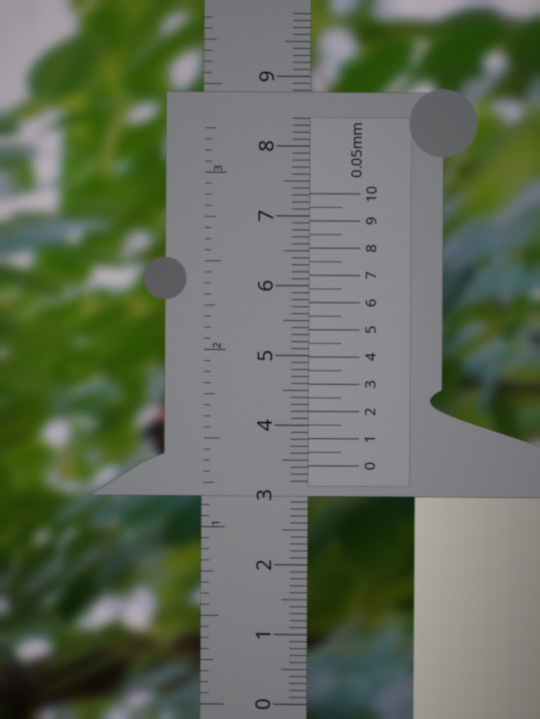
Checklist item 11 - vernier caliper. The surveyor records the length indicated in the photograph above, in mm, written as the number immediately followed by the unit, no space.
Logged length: 34.2mm
